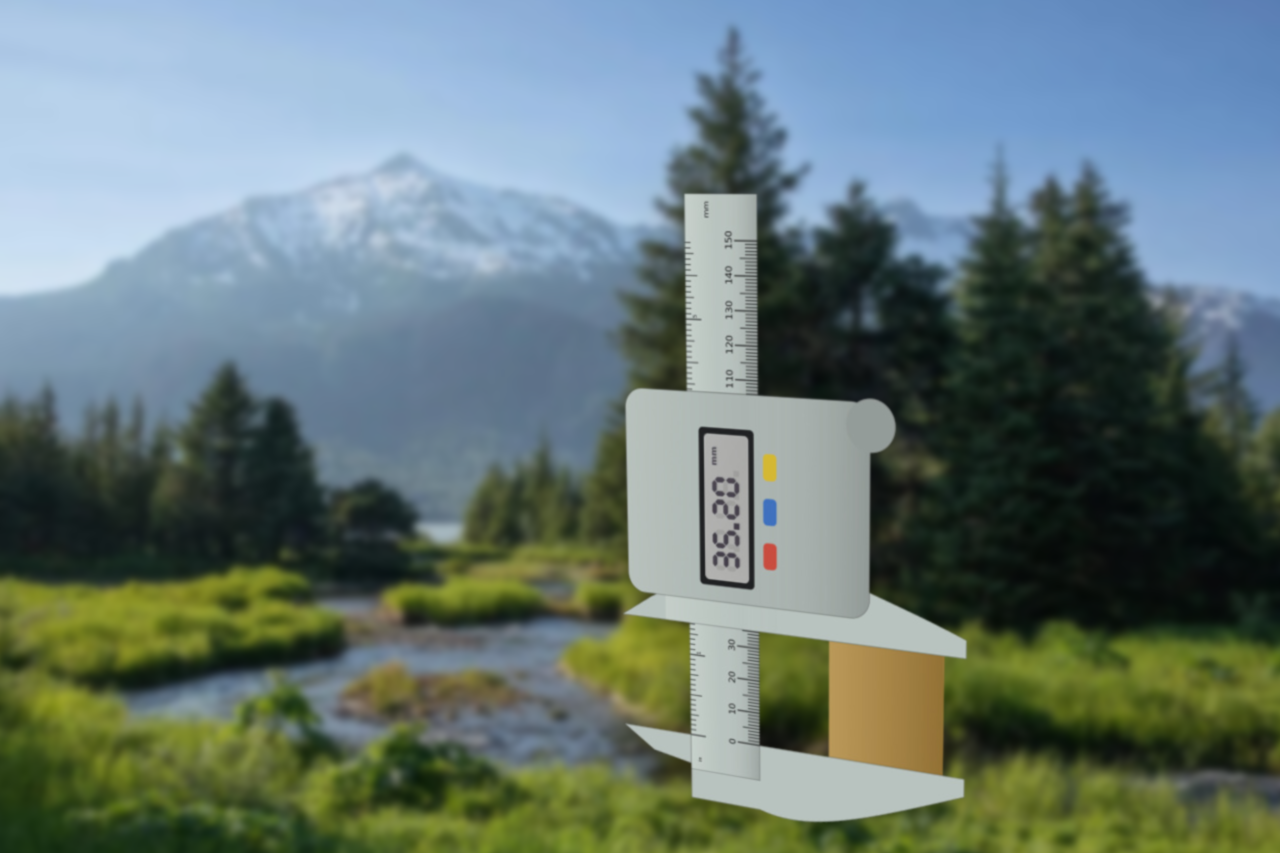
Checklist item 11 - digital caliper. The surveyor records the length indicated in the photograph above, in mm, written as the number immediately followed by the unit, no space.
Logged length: 35.20mm
